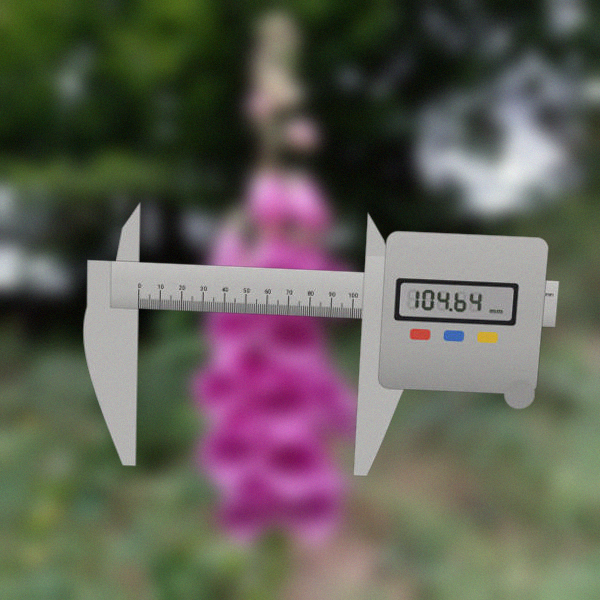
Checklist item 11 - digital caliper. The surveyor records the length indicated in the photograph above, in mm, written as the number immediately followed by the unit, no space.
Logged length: 104.64mm
